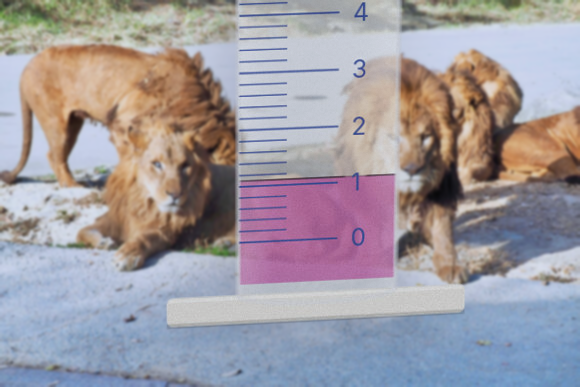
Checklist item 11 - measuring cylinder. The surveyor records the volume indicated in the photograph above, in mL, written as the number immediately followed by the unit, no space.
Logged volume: 1.1mL
